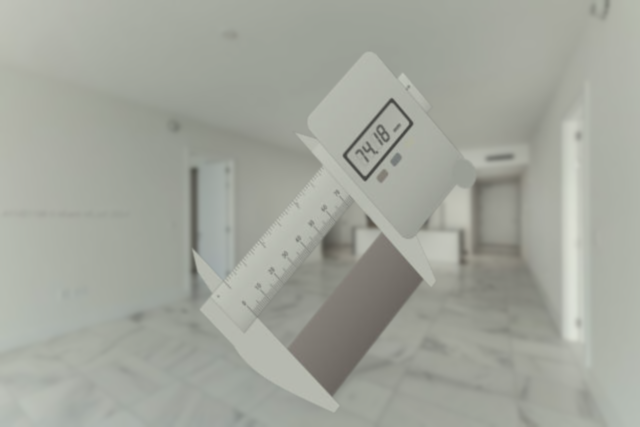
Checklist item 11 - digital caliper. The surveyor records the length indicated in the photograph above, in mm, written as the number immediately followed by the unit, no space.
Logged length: 74.18mm
